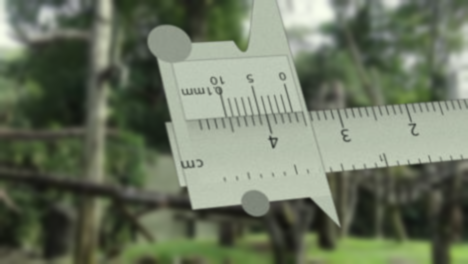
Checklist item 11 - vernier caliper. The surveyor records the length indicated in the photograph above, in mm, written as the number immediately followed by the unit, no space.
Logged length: 36.4mm
